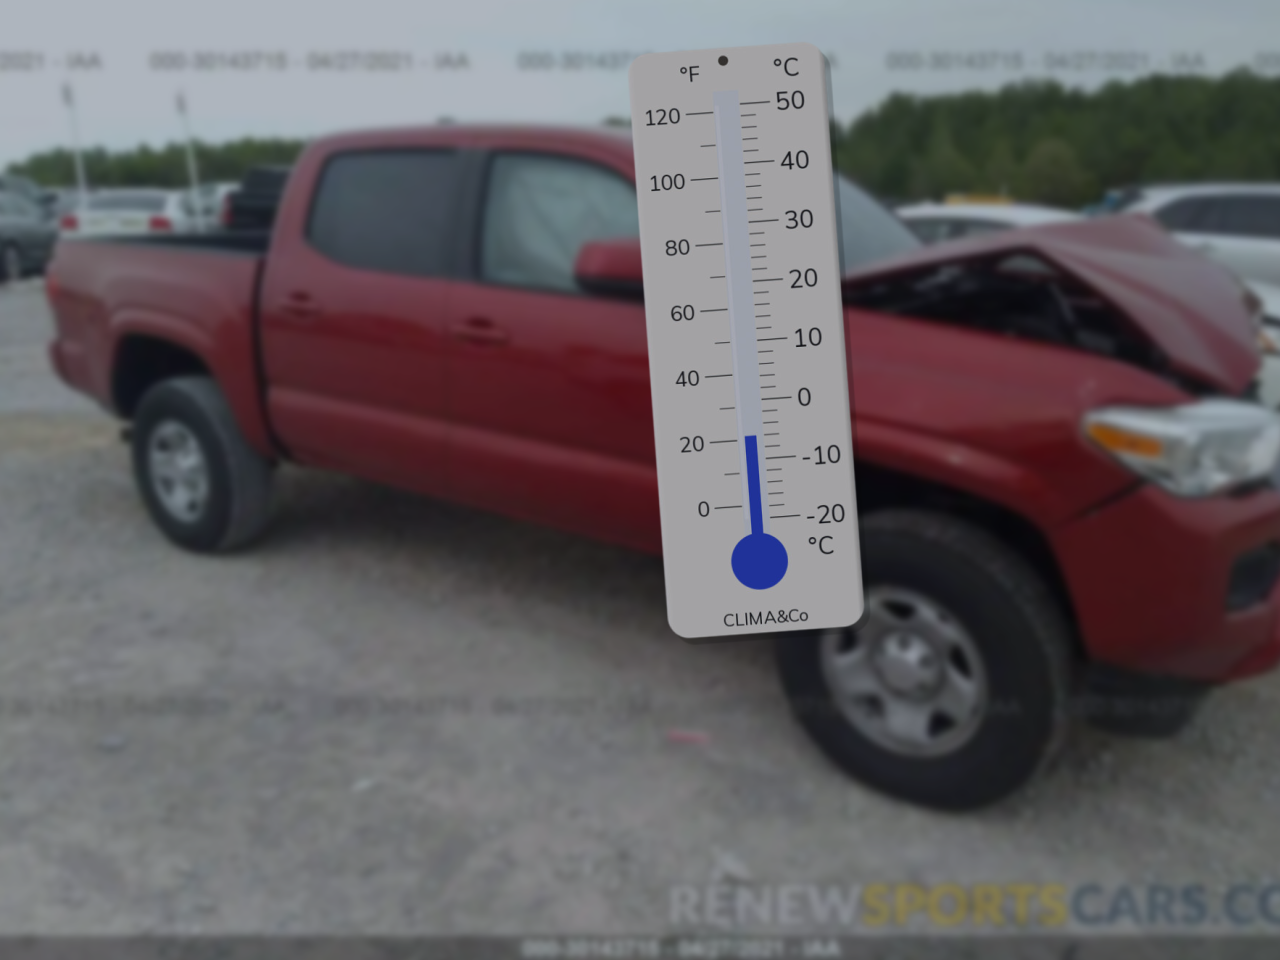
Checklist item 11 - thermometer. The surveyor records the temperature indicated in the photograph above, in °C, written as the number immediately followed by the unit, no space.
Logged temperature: -6°C
